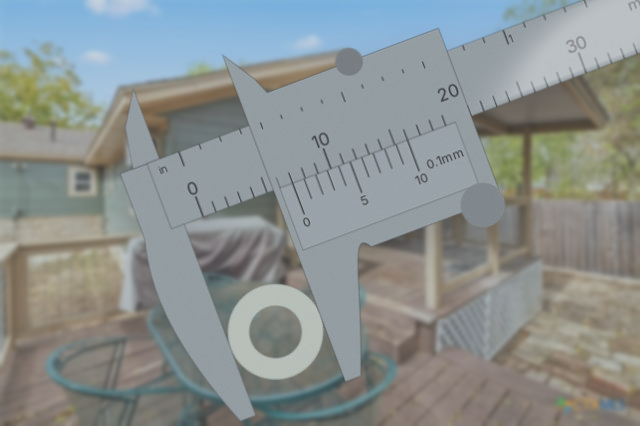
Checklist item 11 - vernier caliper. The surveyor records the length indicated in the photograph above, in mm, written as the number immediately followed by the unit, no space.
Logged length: 7.0mm
